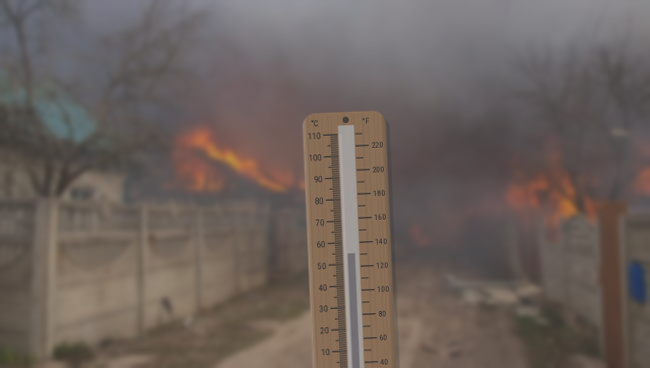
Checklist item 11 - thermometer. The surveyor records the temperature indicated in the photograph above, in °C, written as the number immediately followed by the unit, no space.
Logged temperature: 55°C
